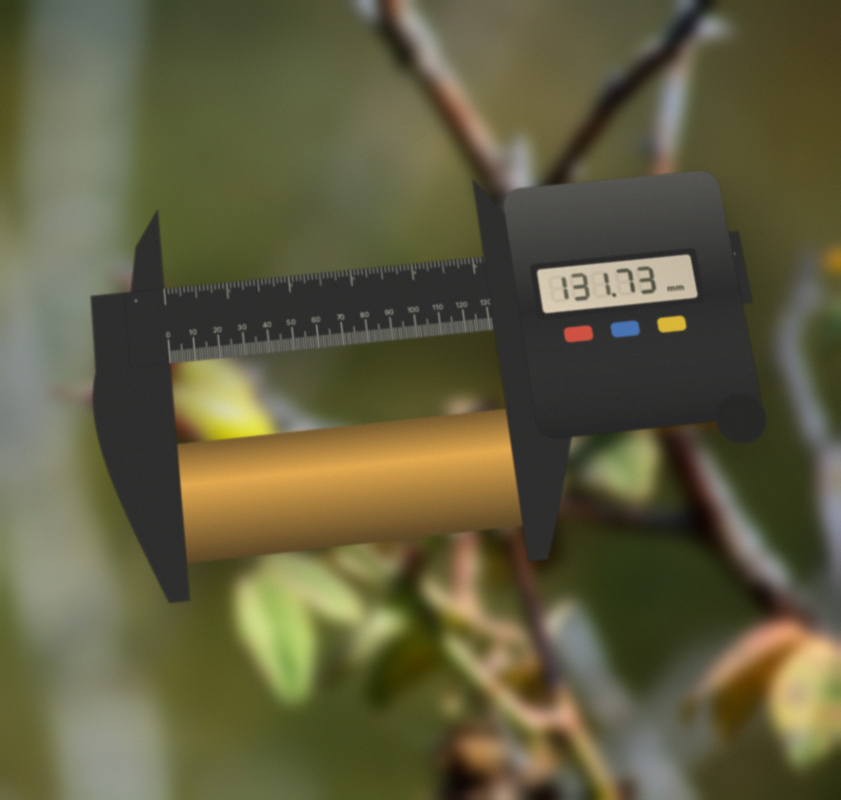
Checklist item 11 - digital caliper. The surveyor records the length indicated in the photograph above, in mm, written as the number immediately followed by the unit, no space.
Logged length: 131.73mm
